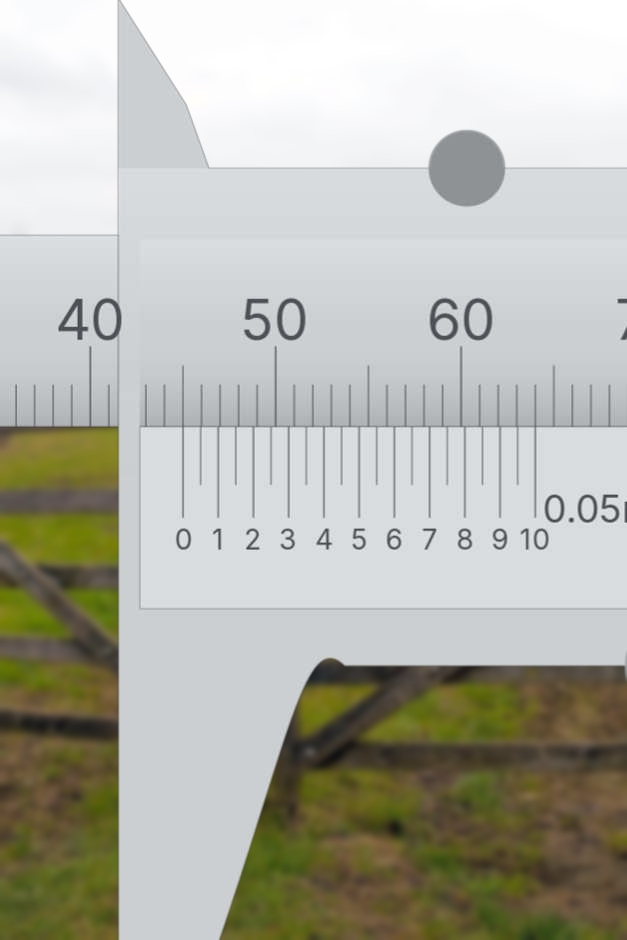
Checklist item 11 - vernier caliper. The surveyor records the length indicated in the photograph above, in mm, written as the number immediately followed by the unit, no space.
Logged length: 45.0mm
